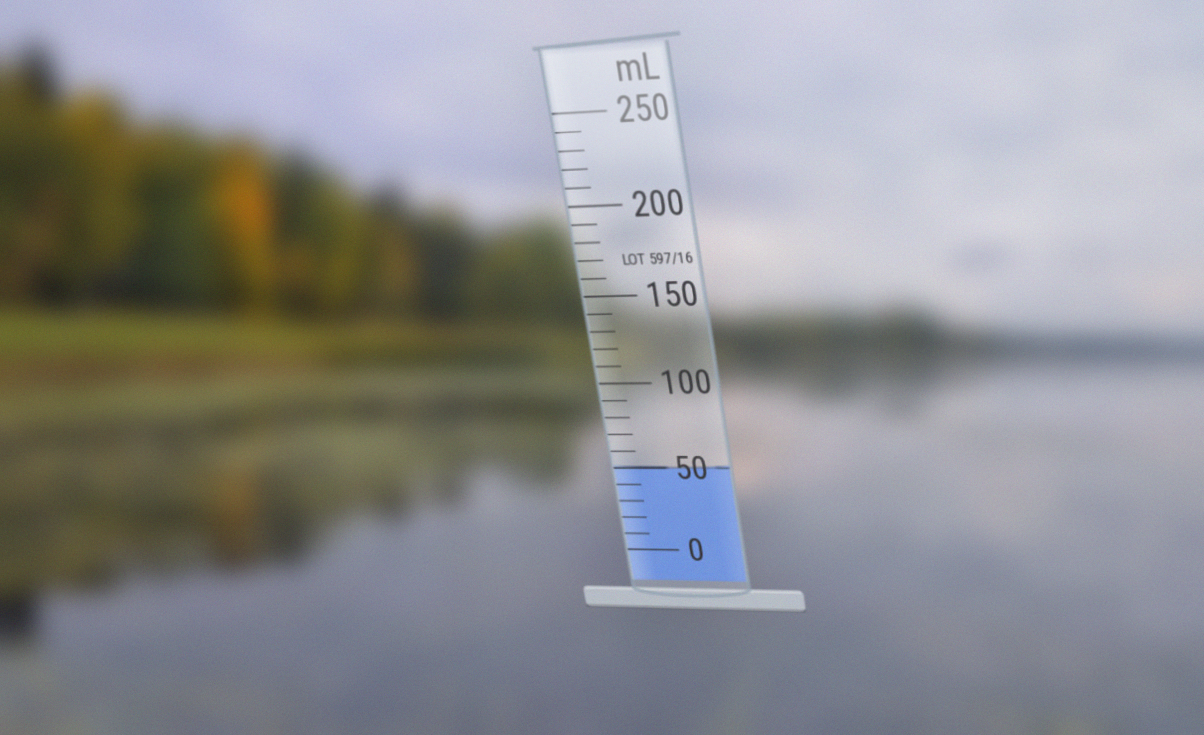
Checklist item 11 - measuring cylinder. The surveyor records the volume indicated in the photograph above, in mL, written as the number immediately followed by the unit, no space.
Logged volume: 50mL
